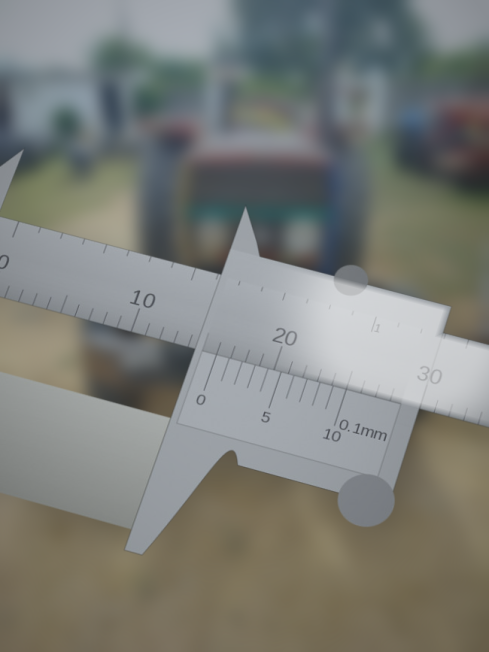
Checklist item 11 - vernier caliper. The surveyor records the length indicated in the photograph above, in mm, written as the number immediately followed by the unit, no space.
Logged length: 16.0mm
